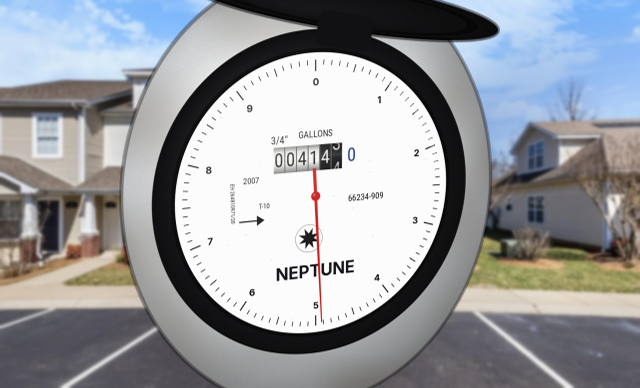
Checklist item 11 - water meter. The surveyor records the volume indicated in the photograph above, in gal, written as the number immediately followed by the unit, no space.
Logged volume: 41434.9gal
